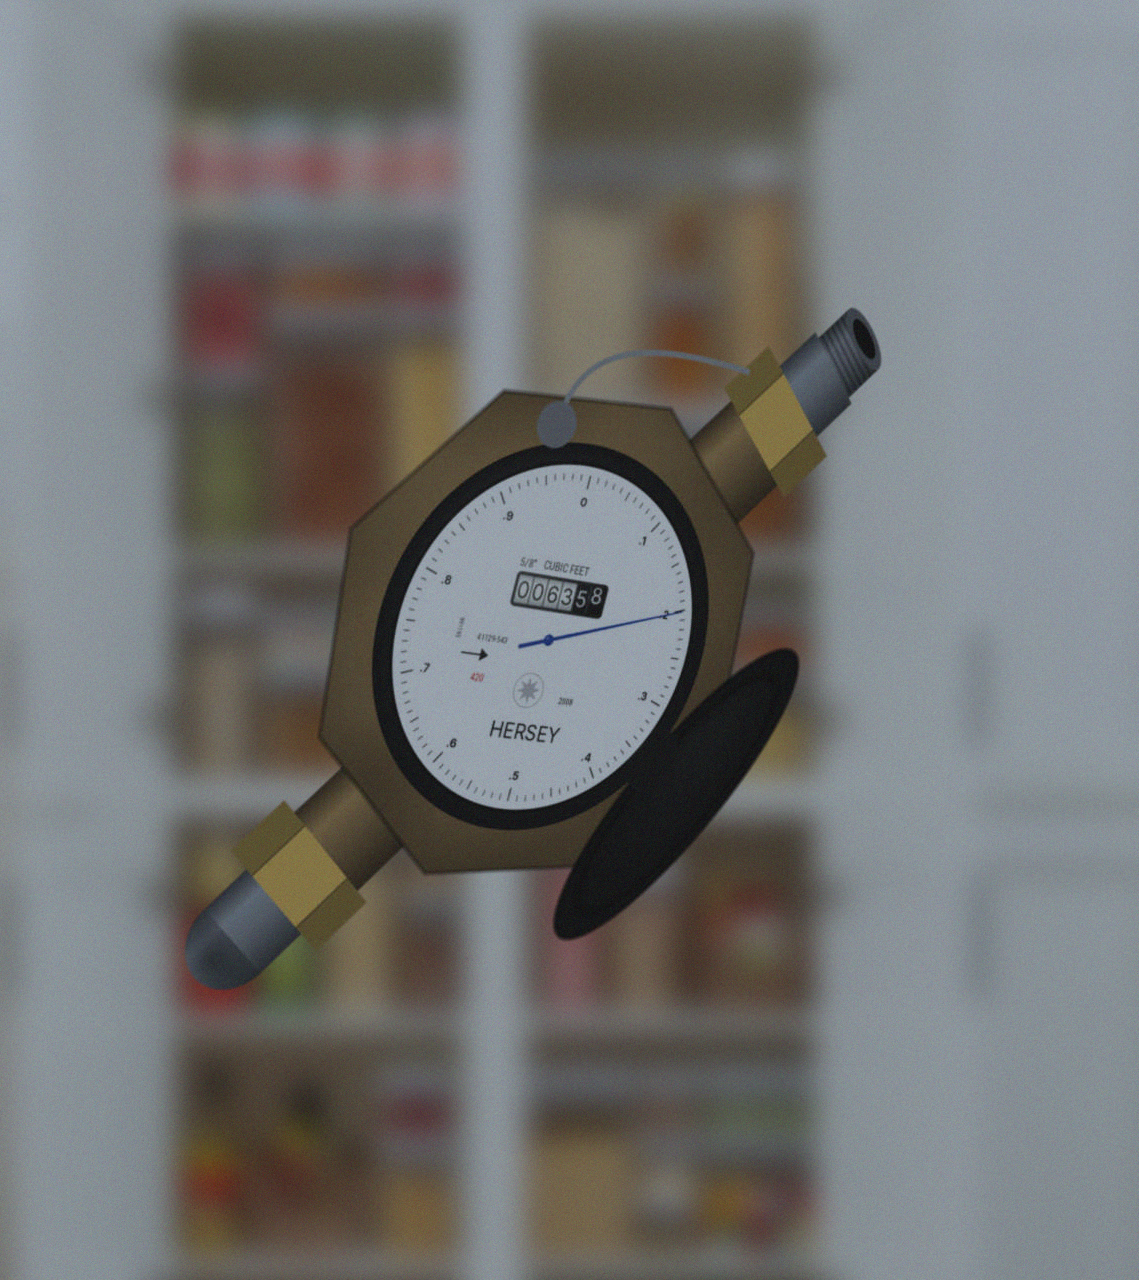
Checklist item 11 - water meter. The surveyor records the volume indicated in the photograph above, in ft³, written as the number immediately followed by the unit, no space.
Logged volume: 6358.20ft³
